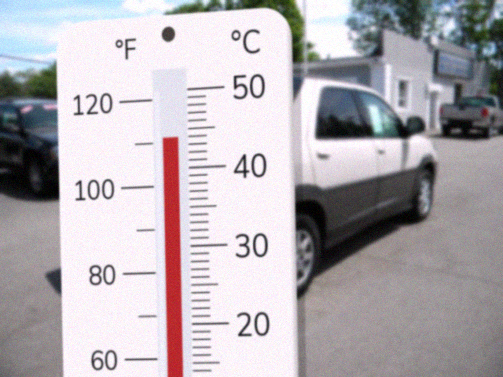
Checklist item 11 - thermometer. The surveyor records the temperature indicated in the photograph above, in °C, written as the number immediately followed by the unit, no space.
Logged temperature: 44°C
